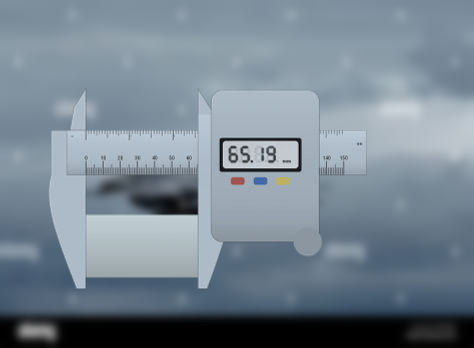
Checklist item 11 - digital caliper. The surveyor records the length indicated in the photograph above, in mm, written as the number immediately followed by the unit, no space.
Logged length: 65.19mm
